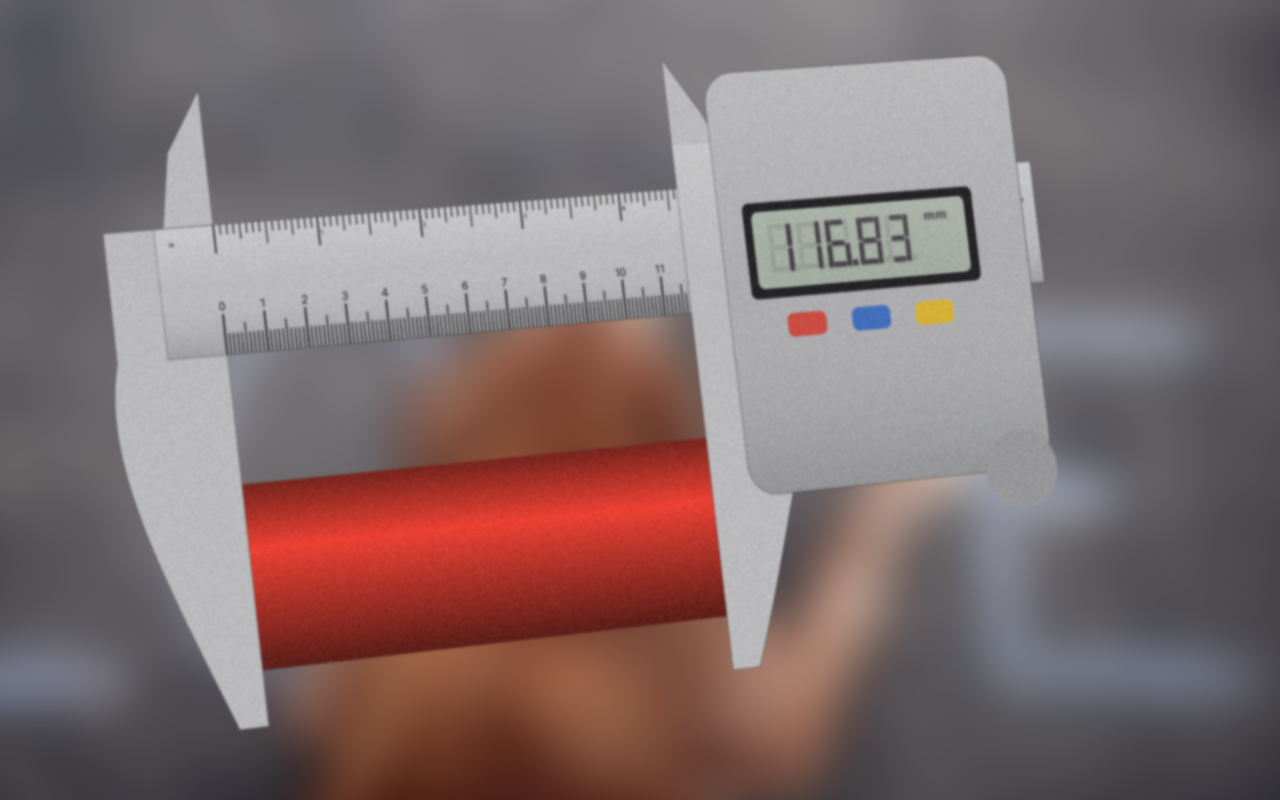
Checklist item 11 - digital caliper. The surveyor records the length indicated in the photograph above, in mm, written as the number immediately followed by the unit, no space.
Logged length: 116.83mm
